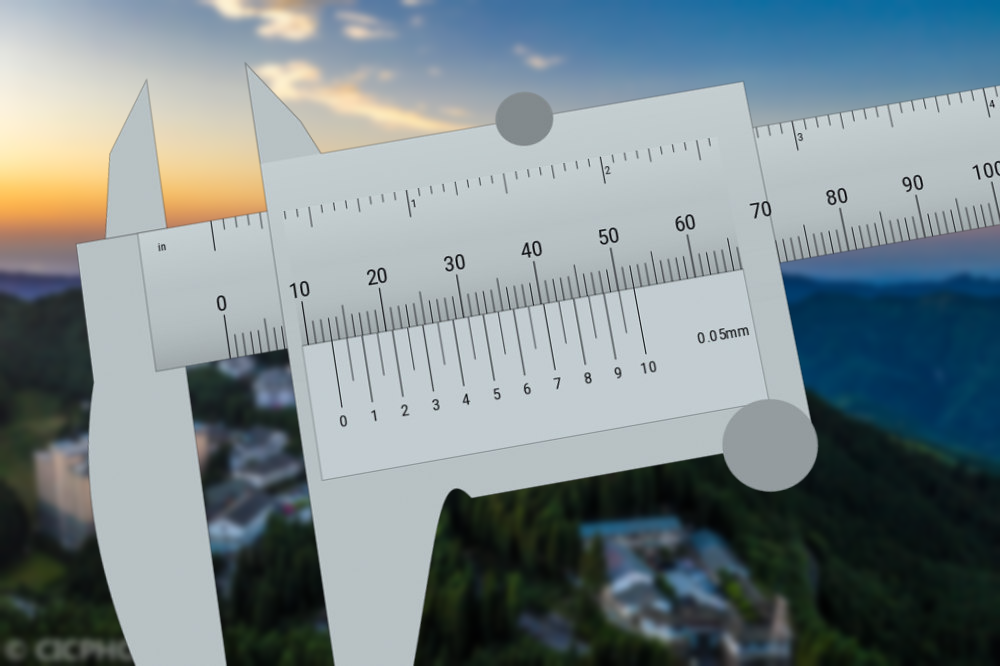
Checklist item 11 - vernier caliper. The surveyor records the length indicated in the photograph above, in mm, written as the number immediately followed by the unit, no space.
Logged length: 13.0mm
